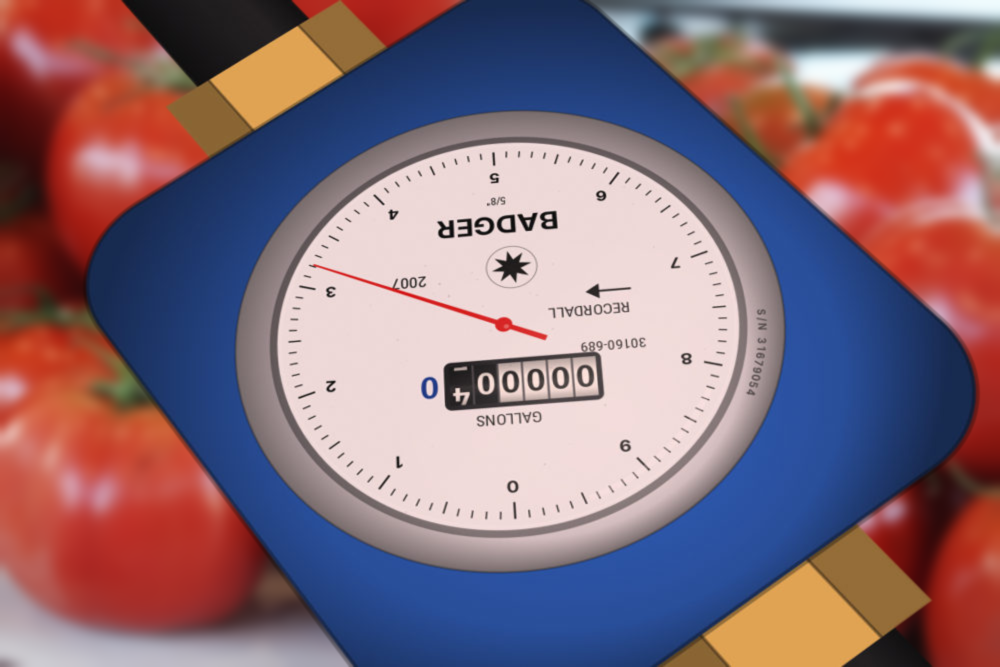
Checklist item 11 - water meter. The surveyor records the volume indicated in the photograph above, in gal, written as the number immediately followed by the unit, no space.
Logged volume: 43.2gal
